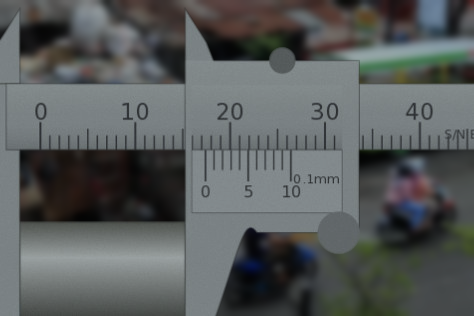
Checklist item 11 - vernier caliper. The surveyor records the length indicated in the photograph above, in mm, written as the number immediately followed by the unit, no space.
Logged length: 17.4mm
